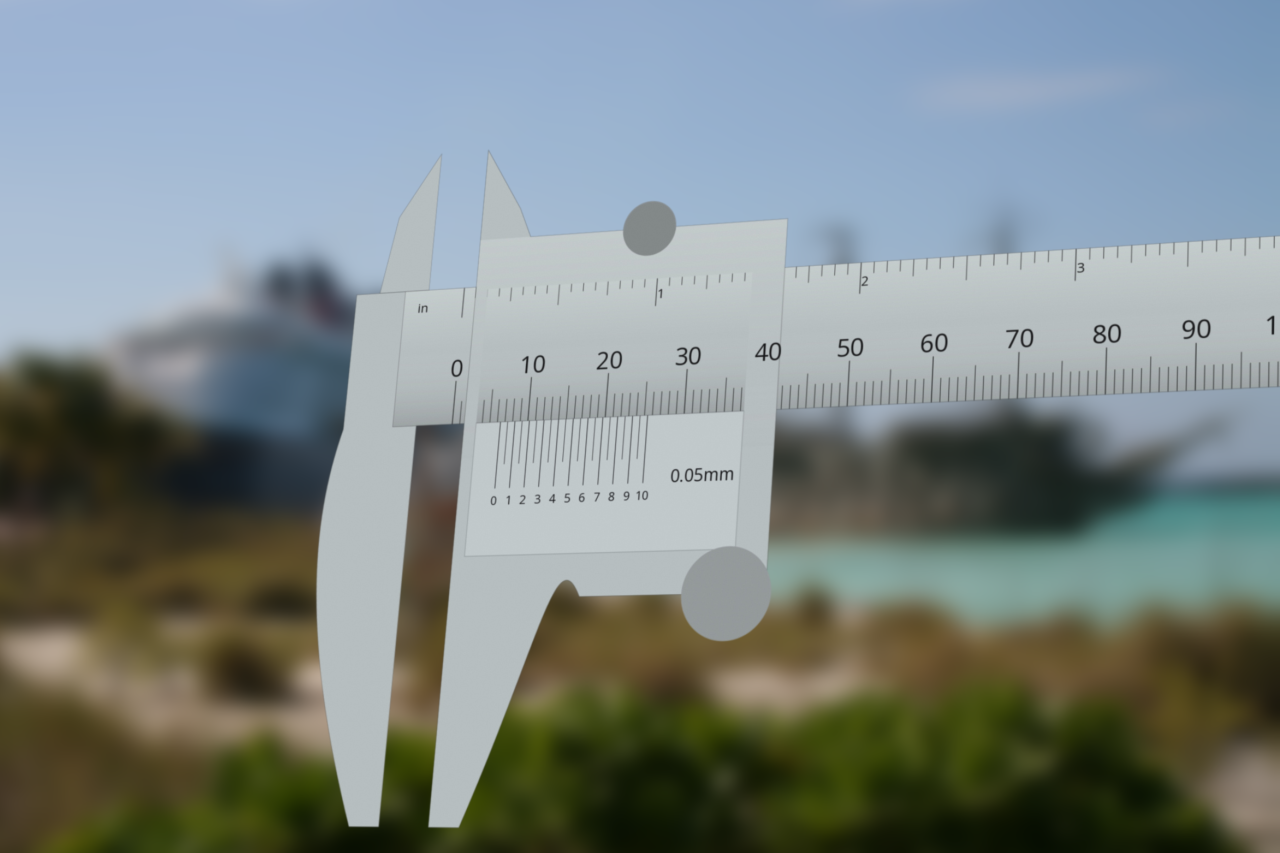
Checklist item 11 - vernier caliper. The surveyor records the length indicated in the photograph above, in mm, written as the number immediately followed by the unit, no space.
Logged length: 6.4mm
